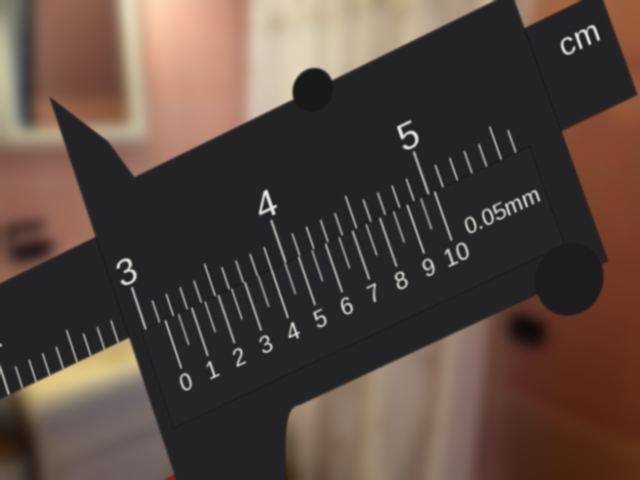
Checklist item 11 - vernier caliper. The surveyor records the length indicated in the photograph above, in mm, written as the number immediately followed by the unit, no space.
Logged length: 31.4mm
